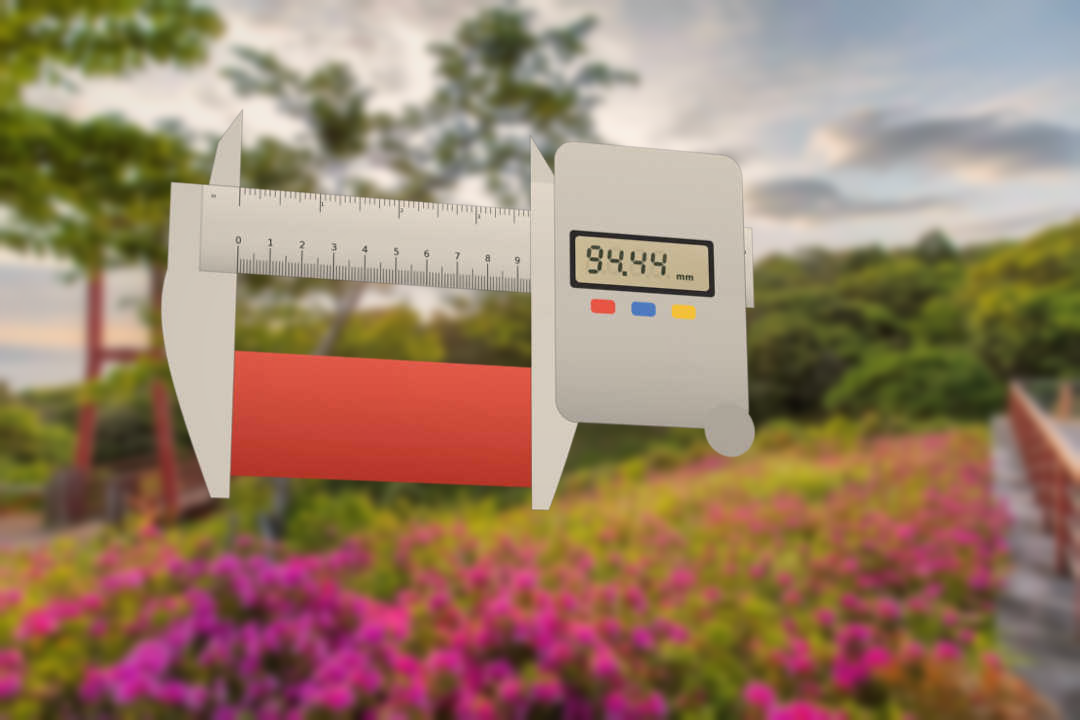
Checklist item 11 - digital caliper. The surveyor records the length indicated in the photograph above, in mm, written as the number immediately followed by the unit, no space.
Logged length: 94.44mm
